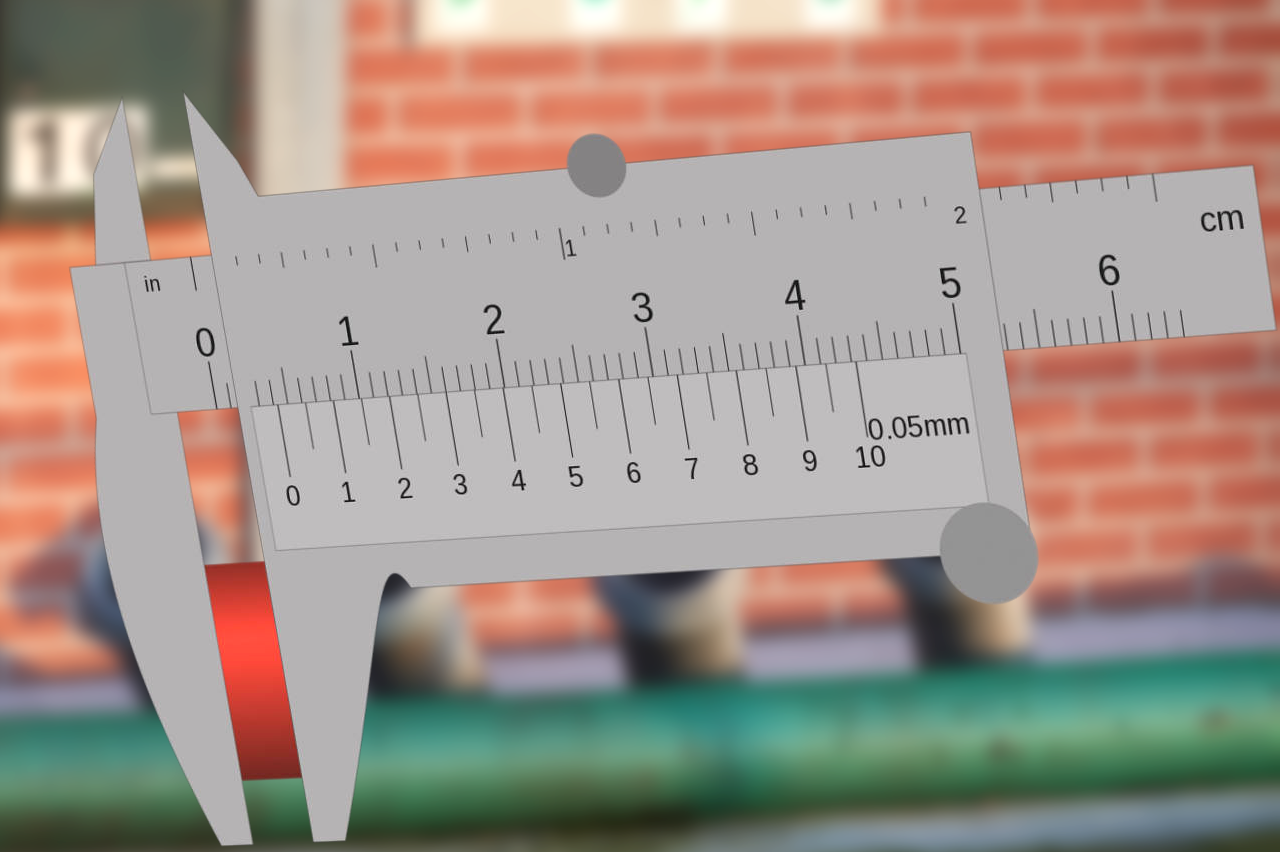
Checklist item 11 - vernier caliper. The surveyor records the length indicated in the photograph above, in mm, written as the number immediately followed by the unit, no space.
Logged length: 4.3mm
